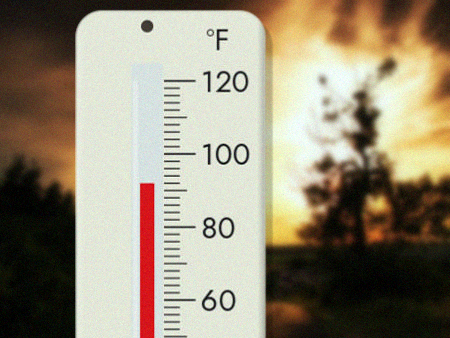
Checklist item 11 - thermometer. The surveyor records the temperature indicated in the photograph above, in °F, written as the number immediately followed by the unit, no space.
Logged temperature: 92°F
